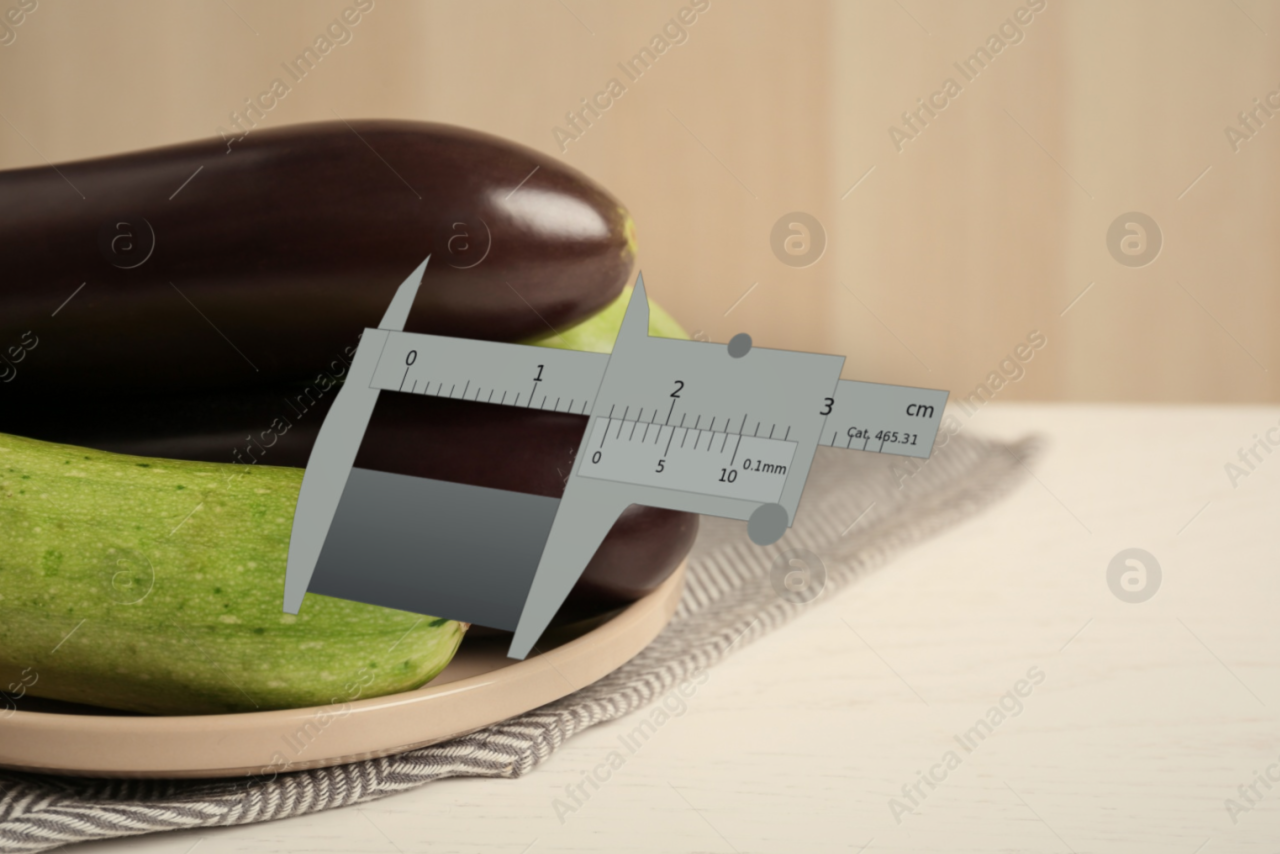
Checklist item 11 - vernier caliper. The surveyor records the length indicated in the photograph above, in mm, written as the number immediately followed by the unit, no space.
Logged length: 16.1mm
